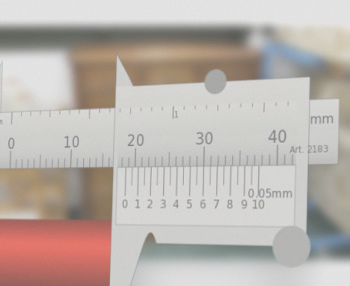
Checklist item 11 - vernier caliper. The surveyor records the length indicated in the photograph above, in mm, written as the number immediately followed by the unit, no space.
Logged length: 18.6mm
